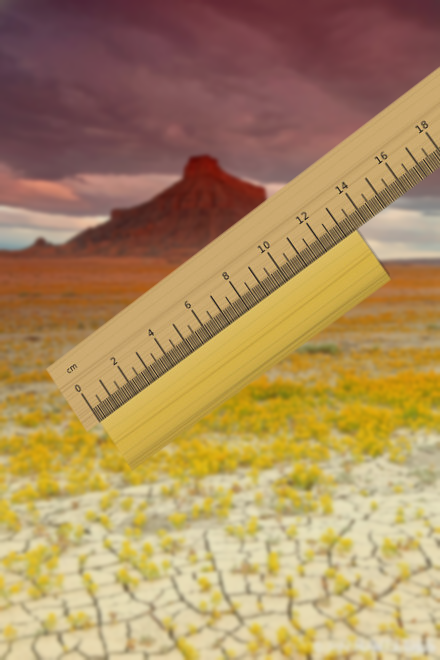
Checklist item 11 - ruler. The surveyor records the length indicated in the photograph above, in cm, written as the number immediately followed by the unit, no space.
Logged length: 13.5cm
